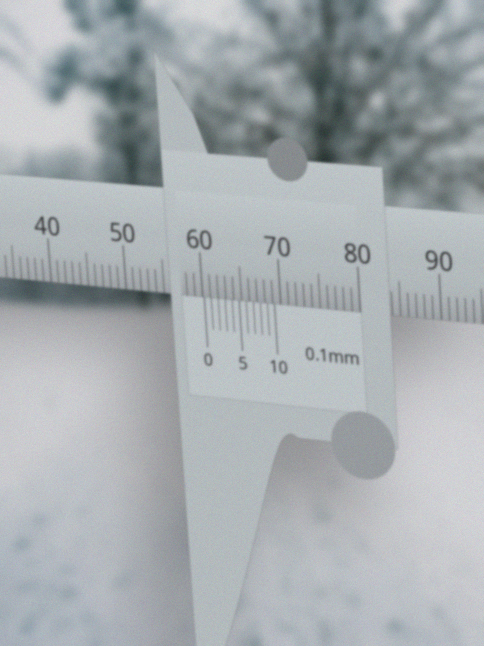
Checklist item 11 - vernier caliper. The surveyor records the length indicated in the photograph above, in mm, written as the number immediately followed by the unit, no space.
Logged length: 60.2mm
